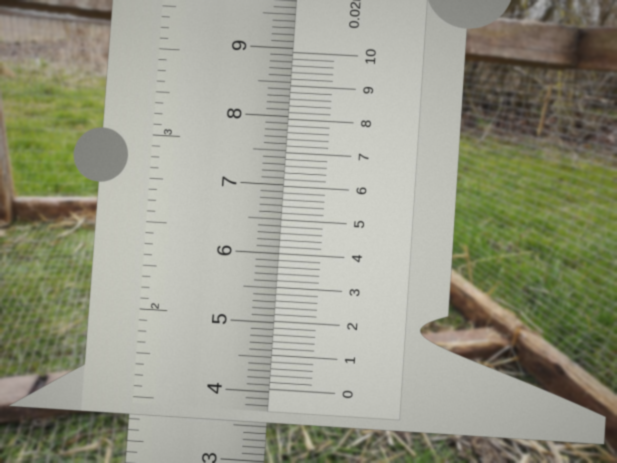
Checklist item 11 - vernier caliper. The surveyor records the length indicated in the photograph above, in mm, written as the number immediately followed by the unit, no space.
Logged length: 40.4mm
